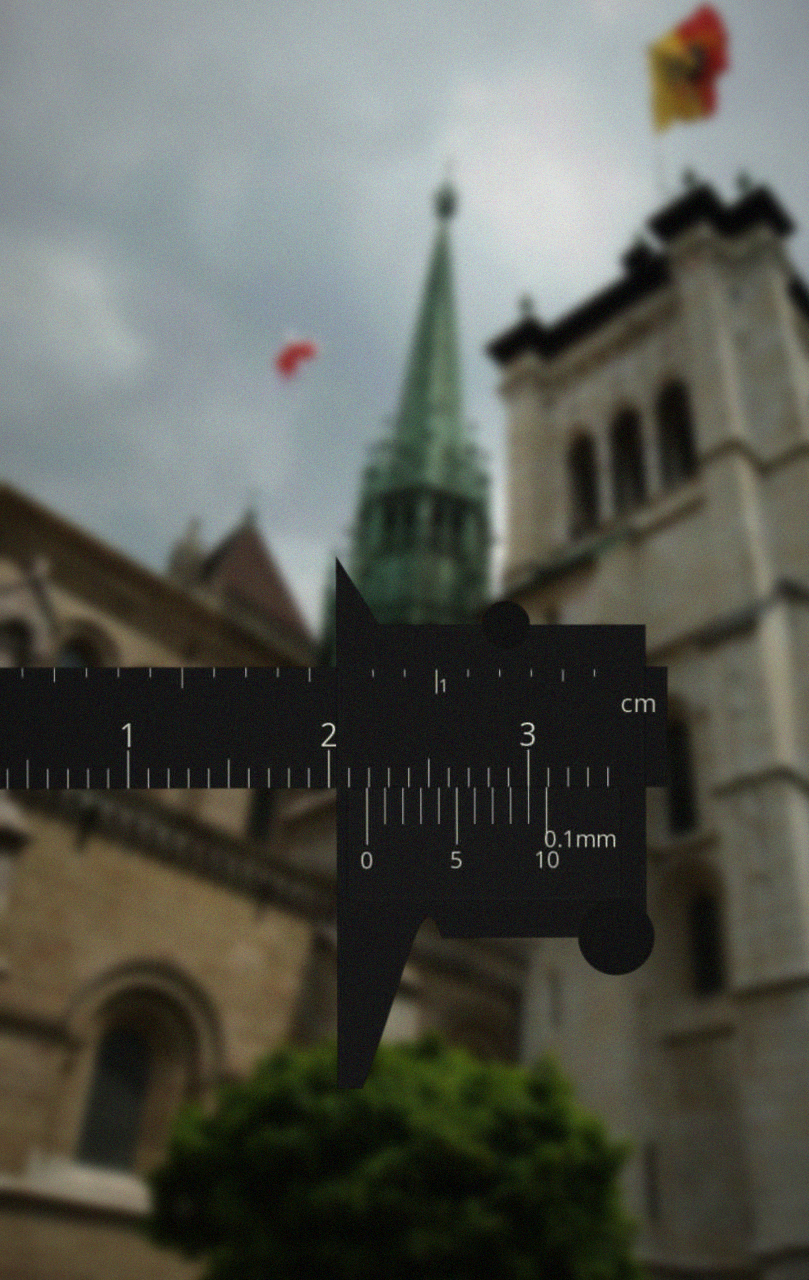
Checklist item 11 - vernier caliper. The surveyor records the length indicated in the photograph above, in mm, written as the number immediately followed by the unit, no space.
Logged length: 21.9mm
